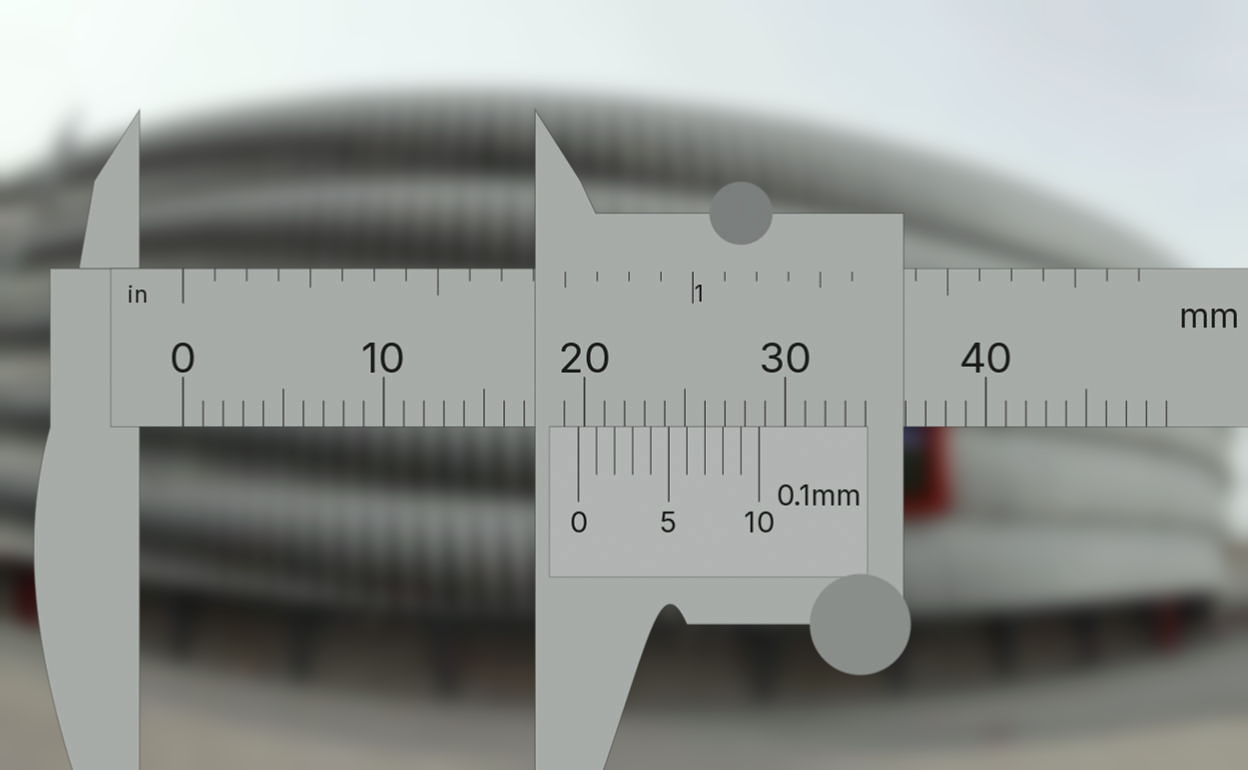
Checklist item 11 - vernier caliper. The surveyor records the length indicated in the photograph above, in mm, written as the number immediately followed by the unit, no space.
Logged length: 19.7mm
